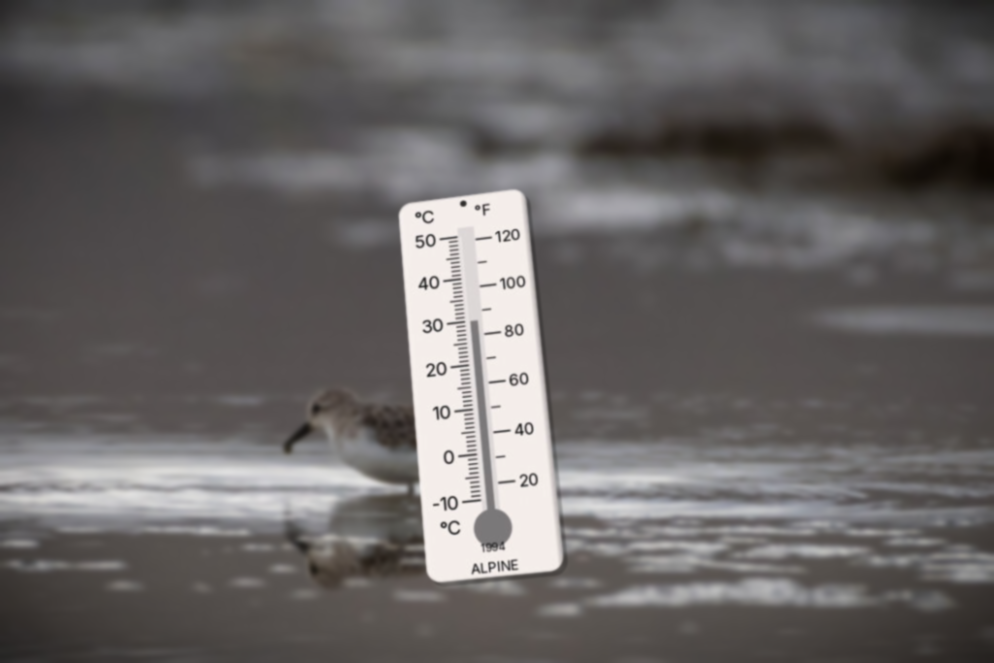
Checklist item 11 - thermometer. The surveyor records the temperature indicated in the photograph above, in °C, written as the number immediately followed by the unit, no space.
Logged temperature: 30°C
